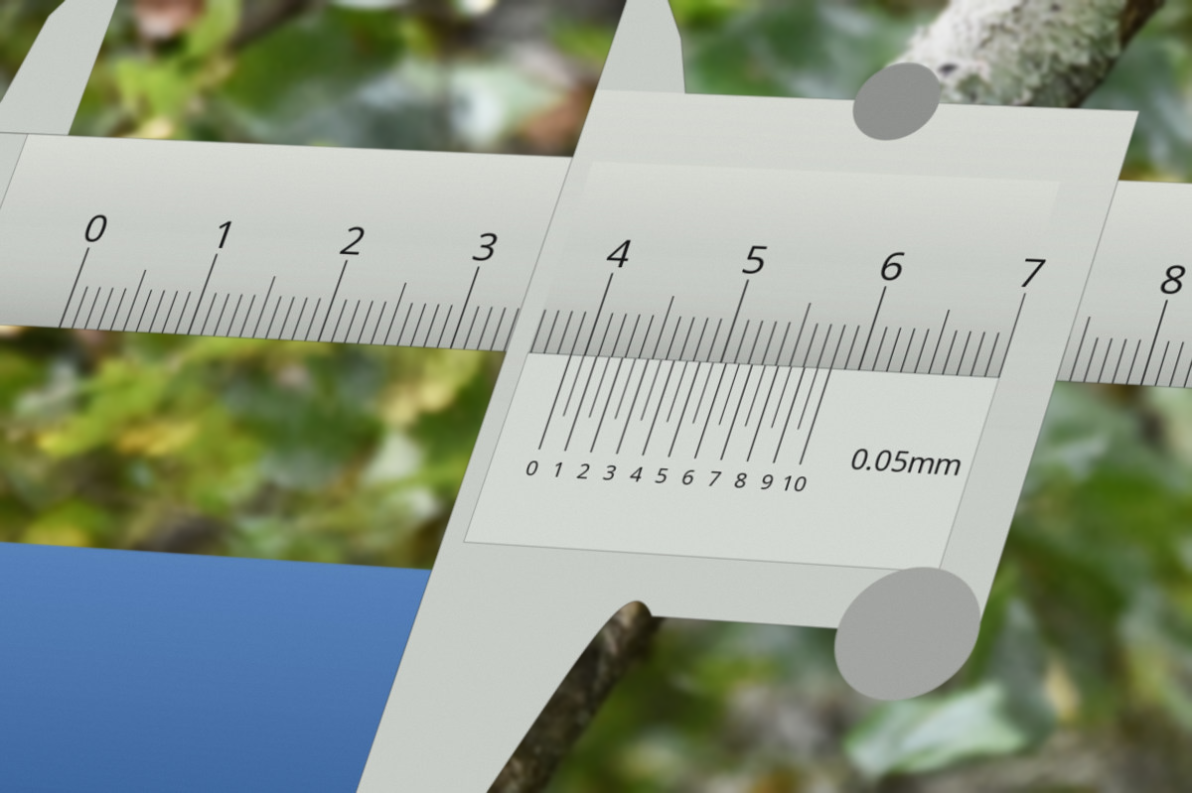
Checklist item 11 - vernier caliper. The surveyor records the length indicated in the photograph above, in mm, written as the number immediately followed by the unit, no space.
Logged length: 39.0mm
